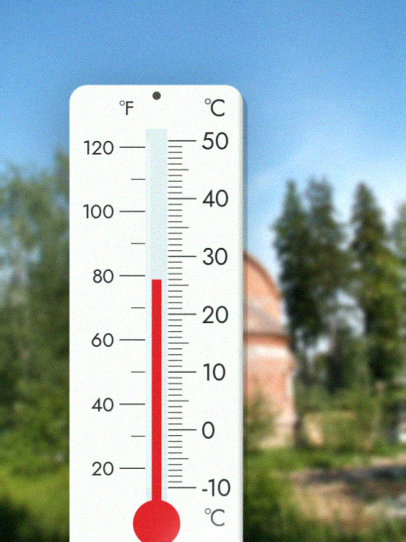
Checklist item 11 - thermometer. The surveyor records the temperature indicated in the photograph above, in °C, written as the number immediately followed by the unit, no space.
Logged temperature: 26°C
